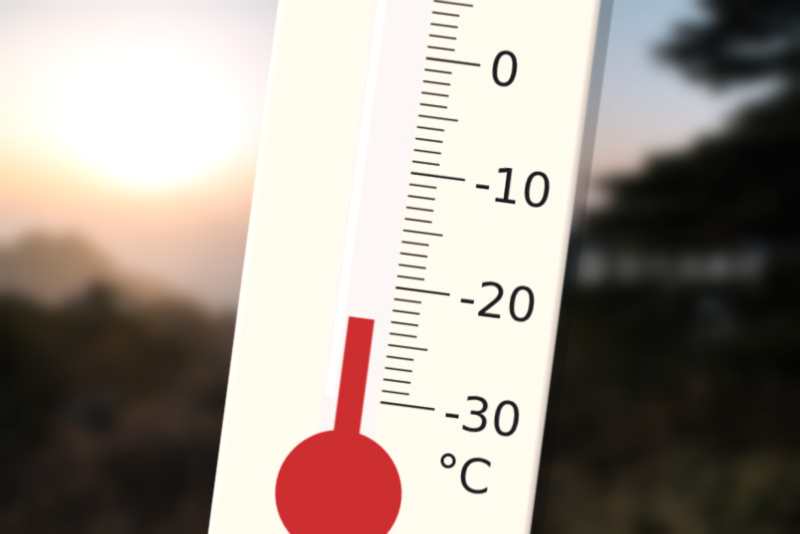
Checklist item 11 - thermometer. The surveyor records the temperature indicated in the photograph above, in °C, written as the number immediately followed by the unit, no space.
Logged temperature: -23°C
